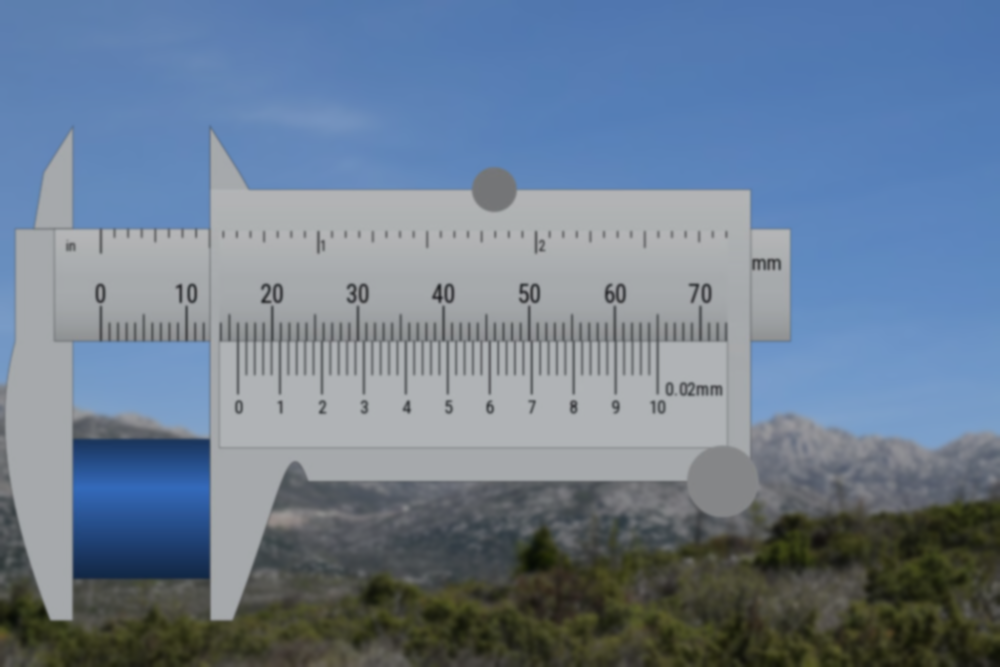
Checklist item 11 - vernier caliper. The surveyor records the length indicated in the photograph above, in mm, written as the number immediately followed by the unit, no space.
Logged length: 16.0mm
